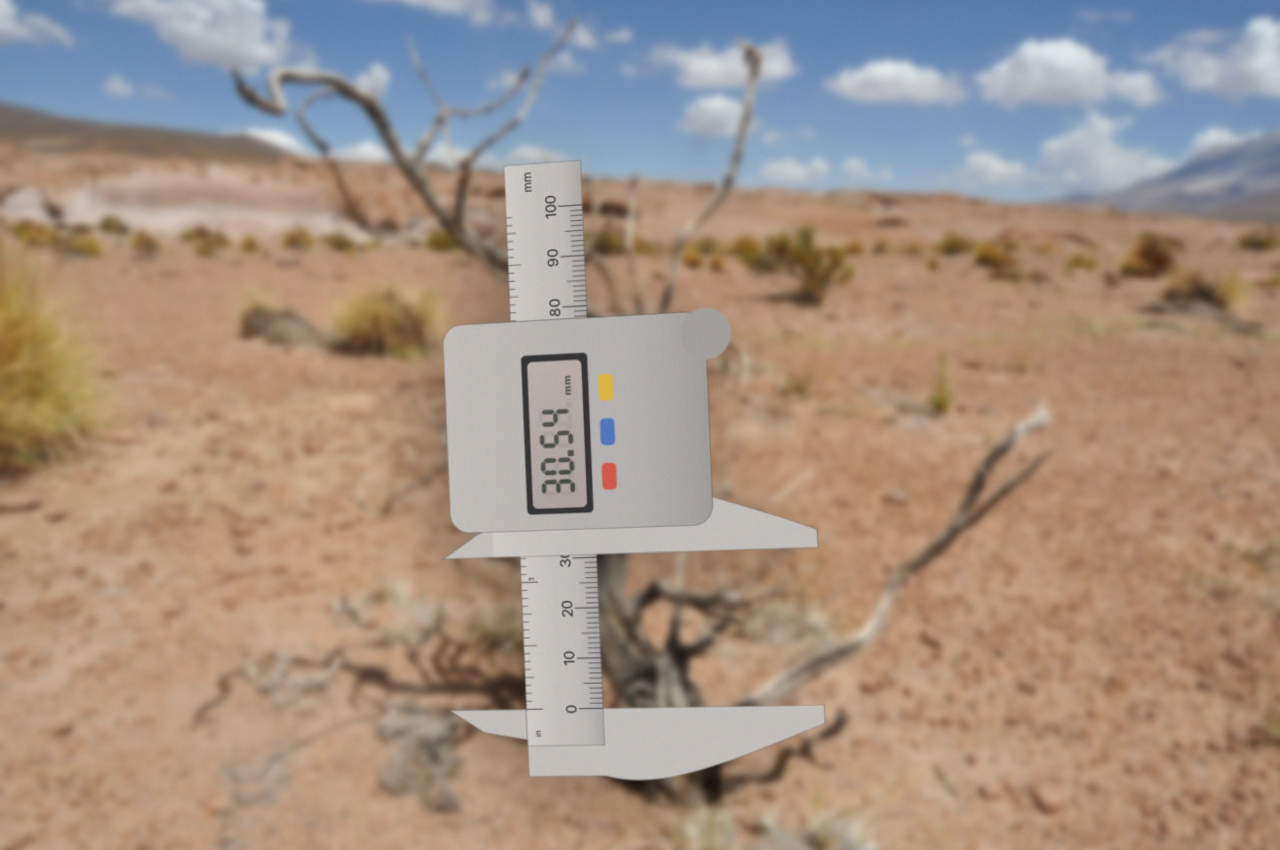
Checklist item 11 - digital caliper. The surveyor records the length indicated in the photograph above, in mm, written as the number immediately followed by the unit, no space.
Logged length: 30.54mm
